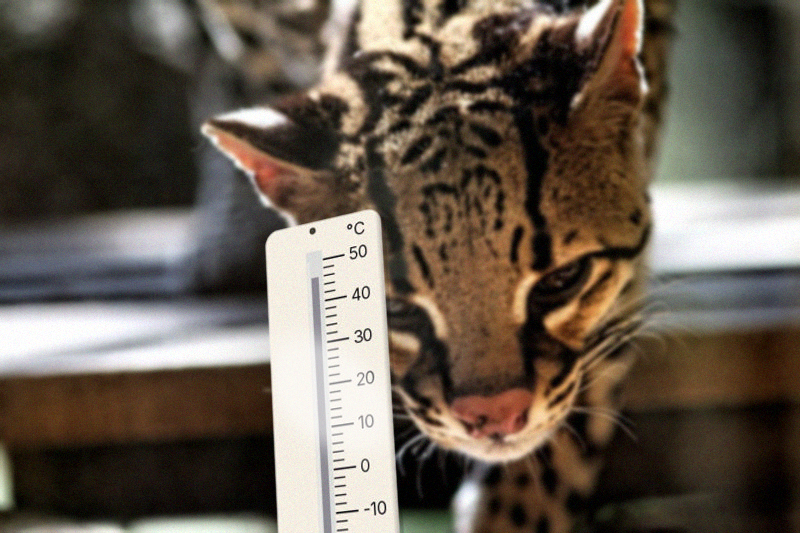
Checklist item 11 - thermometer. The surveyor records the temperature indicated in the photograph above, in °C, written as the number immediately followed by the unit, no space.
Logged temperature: 46°C
